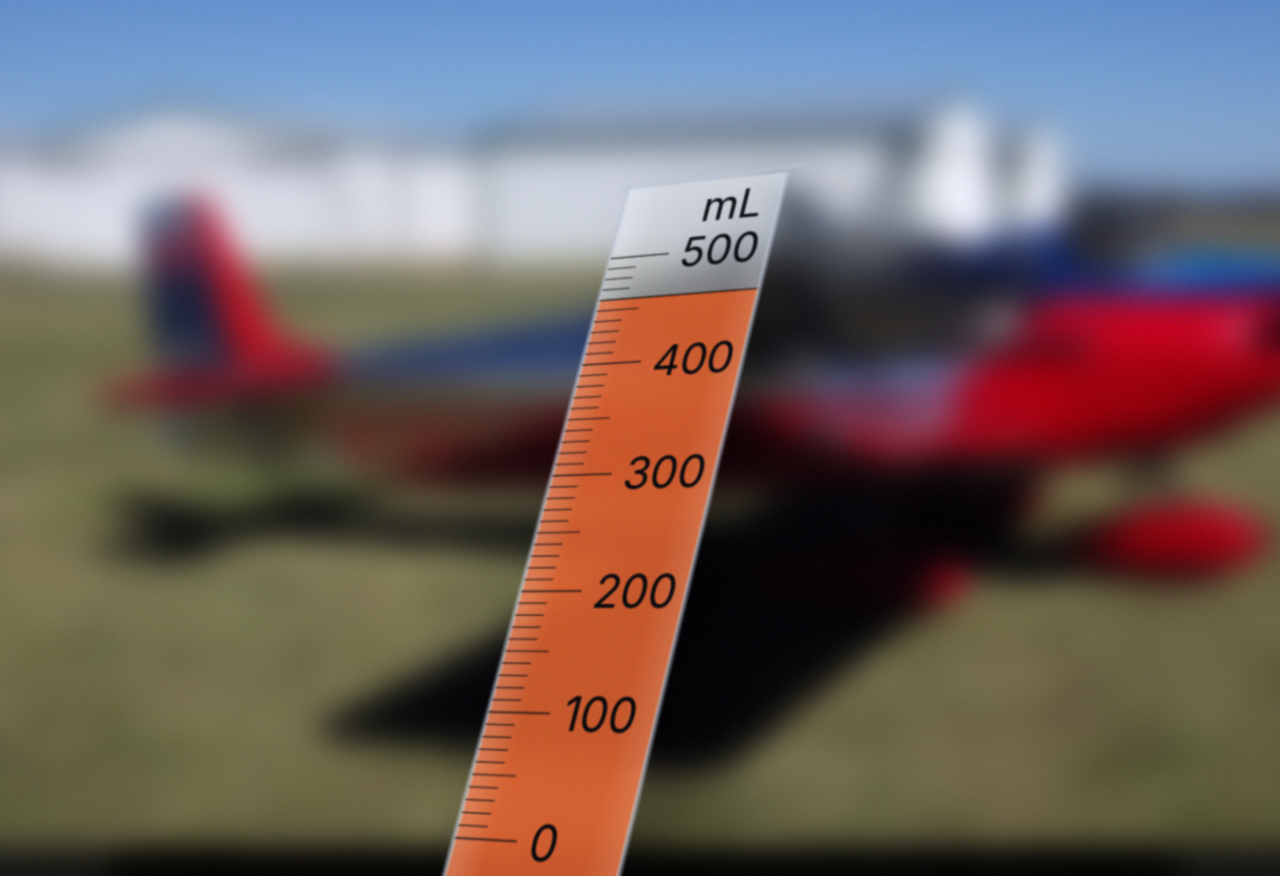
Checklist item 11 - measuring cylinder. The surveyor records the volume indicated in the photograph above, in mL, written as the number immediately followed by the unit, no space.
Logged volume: 460mL
